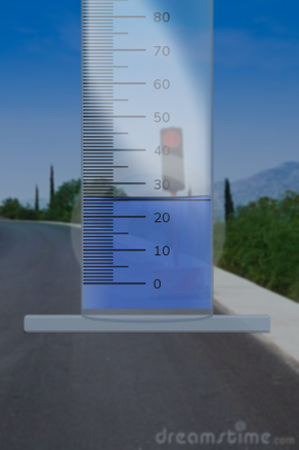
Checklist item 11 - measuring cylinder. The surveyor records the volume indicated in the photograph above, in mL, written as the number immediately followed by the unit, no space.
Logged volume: 25mL
